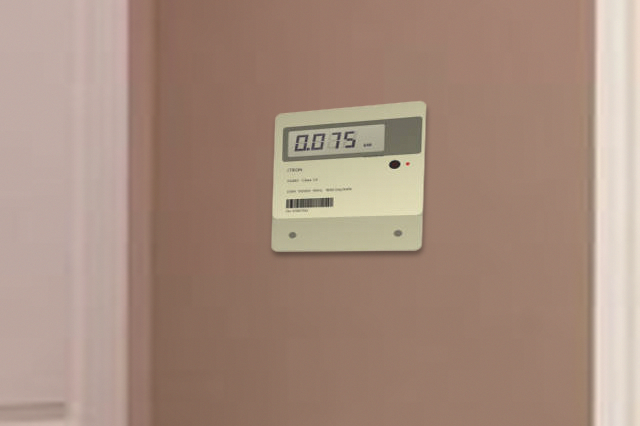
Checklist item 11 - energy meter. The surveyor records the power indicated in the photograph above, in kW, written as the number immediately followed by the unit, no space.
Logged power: 0.075kW
